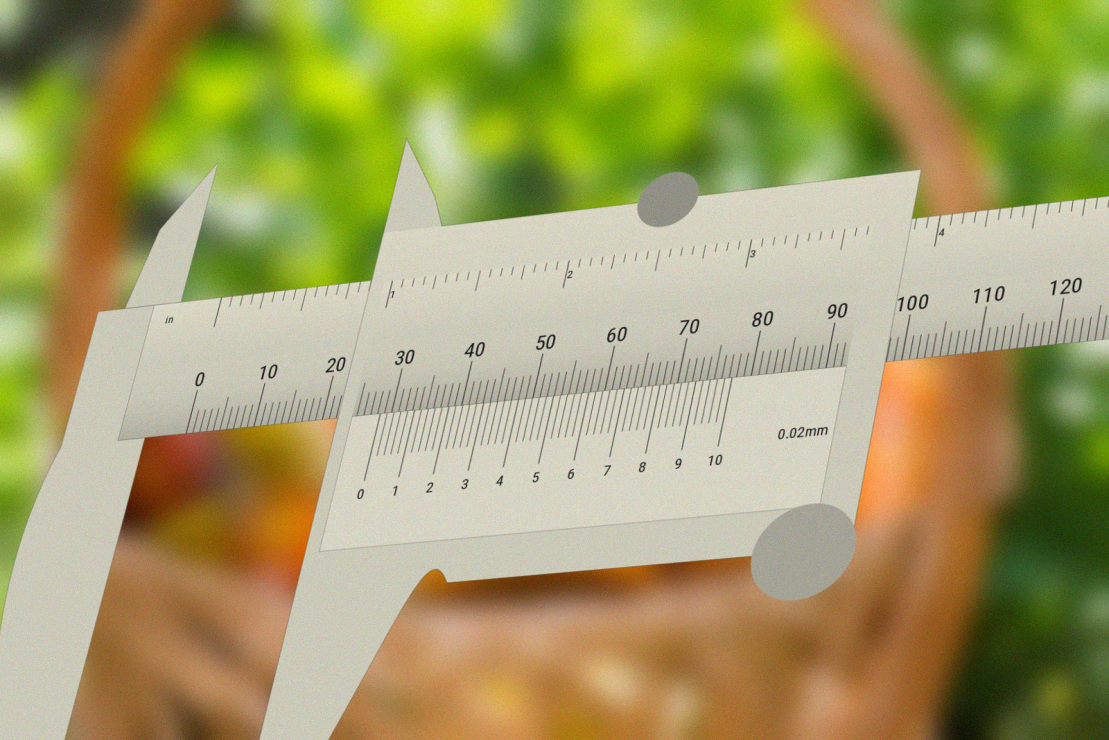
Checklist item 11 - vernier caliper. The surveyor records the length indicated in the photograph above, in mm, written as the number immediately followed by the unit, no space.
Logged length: 28.4mm
